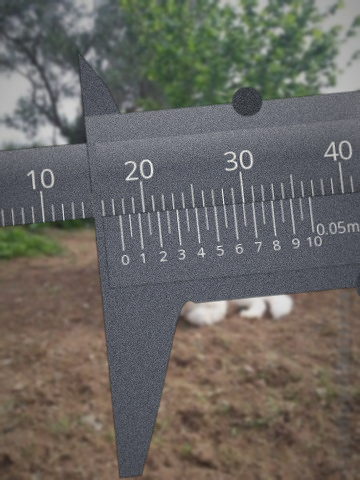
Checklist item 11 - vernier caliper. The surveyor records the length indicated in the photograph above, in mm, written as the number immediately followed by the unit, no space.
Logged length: 17.6mm
